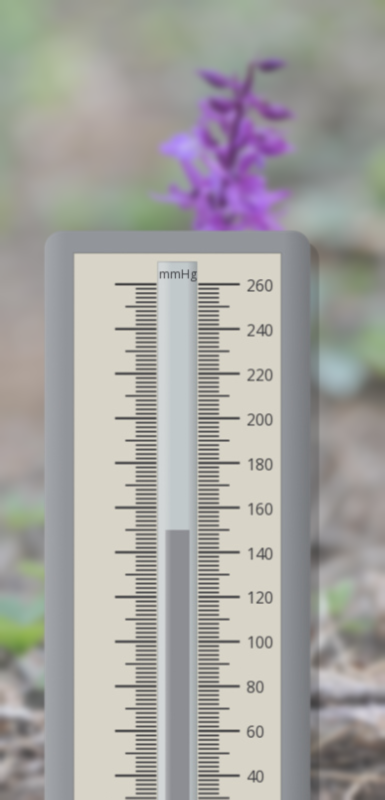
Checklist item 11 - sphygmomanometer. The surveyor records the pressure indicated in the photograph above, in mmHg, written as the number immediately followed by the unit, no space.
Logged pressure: 150mmHg
